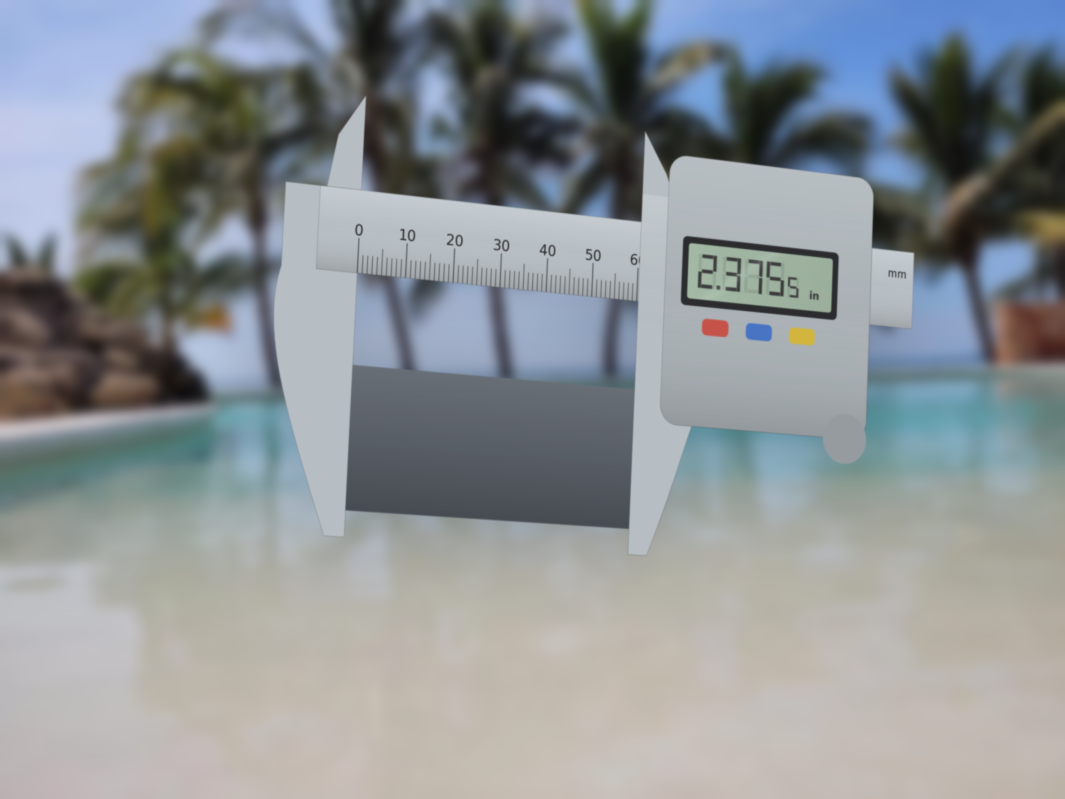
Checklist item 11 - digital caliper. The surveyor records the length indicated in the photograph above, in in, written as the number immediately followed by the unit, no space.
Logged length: 2.3755in
